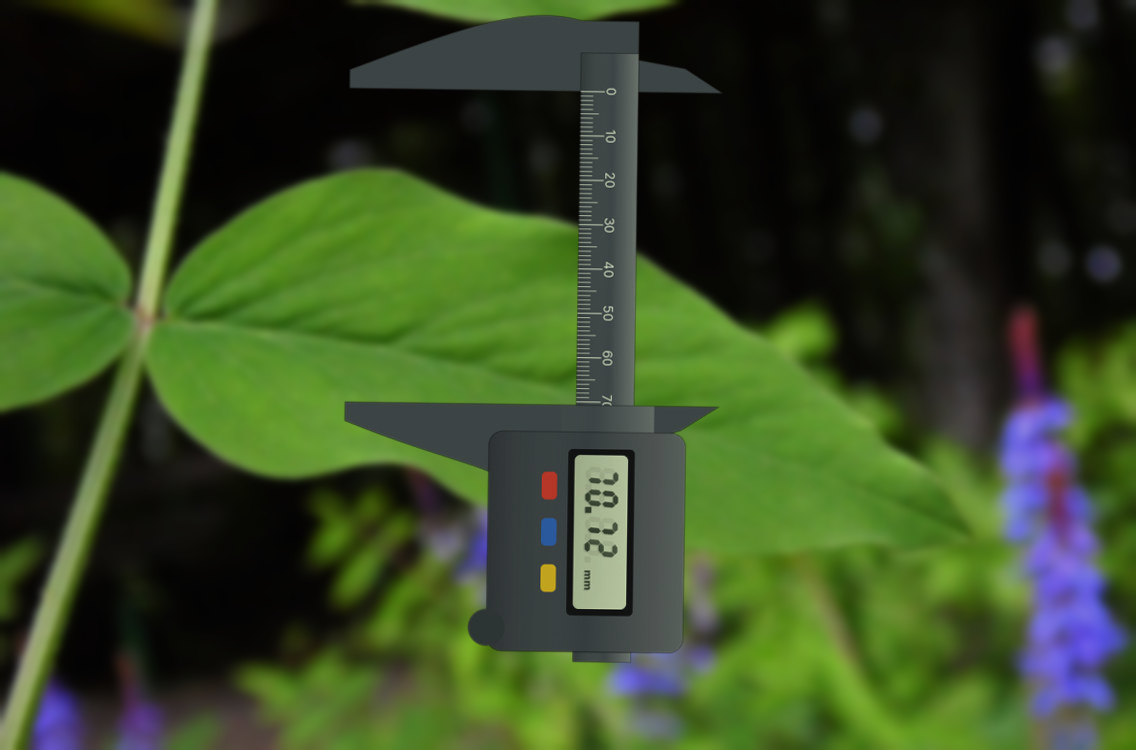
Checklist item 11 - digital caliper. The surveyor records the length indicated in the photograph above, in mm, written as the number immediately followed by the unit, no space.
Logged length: 70.72mm
